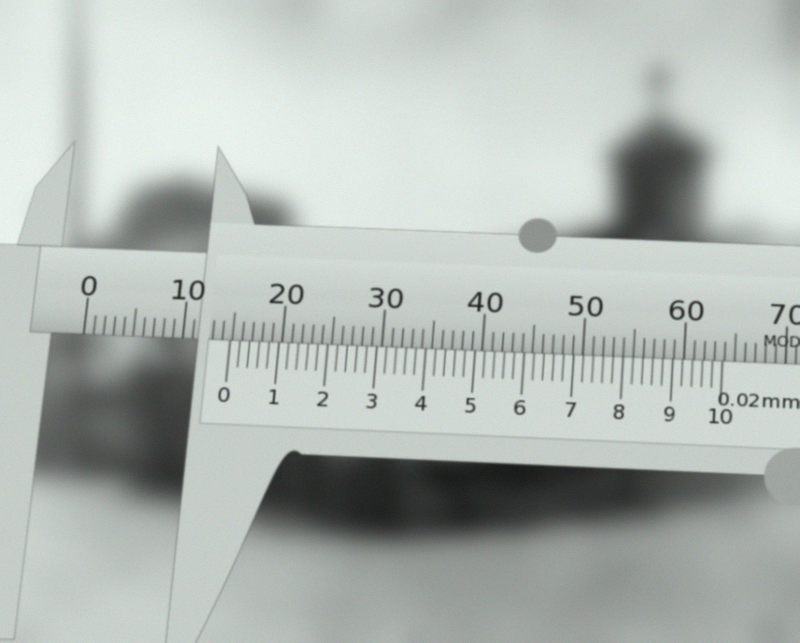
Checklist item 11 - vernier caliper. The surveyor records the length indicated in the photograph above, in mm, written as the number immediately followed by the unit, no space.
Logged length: 14.8mm
